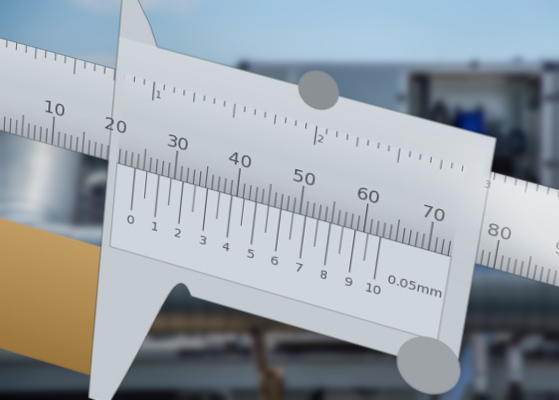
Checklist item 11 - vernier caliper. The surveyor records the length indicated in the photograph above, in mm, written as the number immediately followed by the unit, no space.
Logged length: 23.6mm
